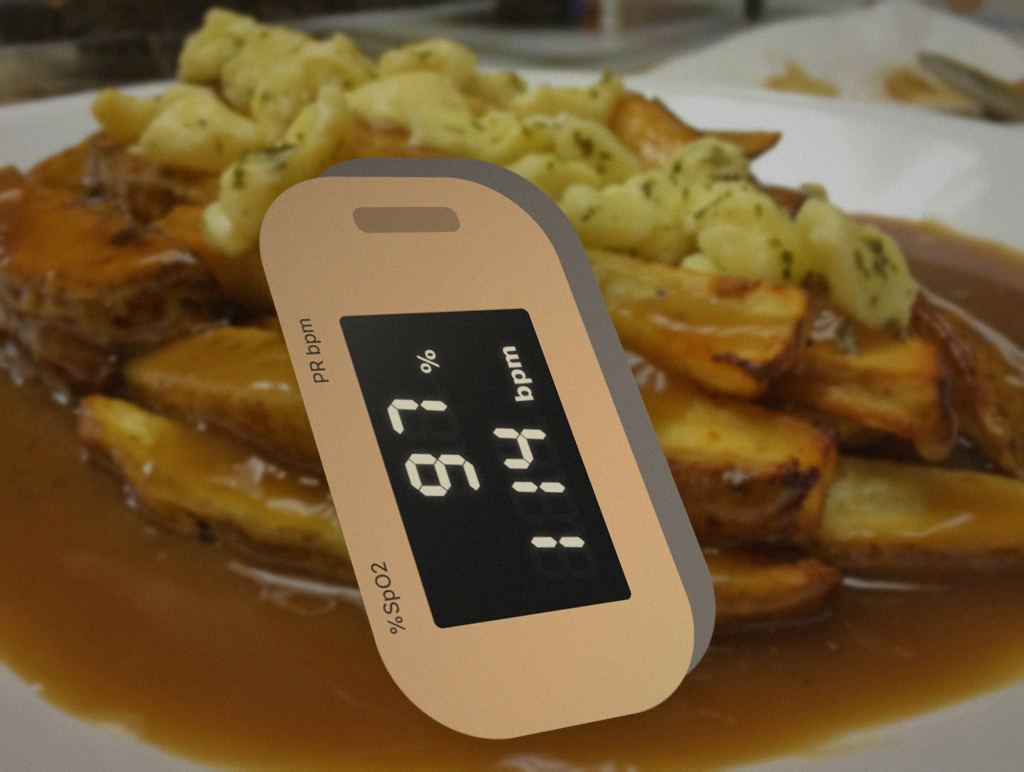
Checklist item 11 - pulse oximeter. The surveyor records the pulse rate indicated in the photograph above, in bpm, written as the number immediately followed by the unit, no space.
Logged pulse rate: 114bpm
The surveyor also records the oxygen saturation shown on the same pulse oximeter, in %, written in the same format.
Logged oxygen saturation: 97%
